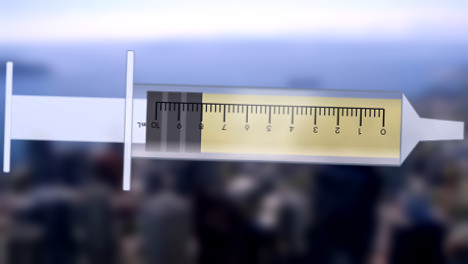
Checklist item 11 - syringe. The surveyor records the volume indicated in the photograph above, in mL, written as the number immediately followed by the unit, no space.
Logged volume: 8mL
